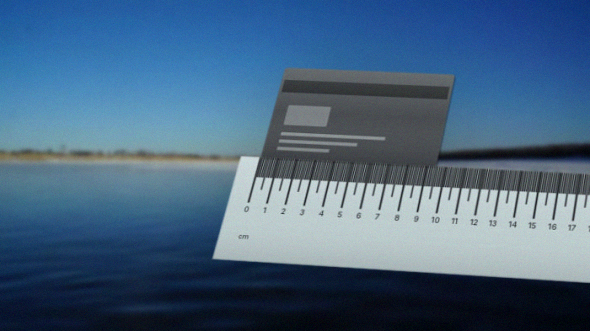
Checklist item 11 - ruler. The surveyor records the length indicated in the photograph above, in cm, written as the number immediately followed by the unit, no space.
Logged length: 9.5cm
